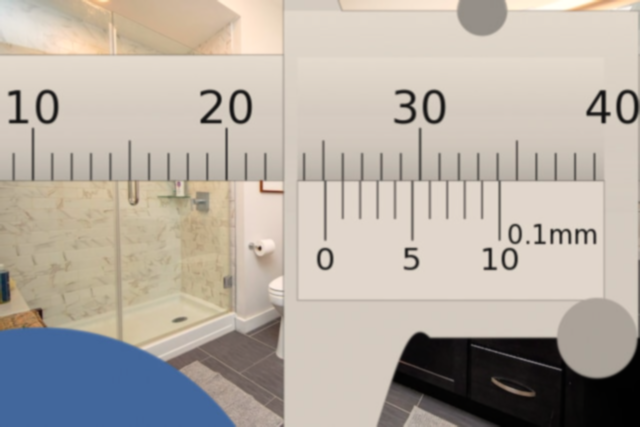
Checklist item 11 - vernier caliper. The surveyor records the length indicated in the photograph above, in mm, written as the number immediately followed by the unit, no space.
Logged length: 25.1mm
